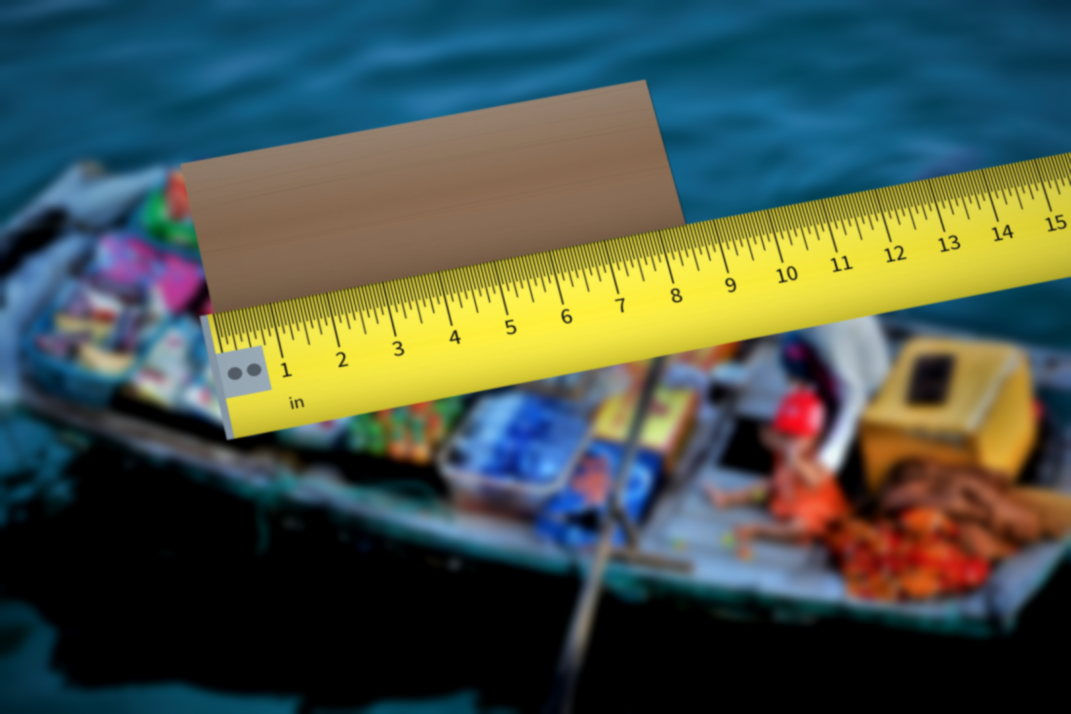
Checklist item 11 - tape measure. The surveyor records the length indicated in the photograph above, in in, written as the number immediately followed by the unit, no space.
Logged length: 8.5in
